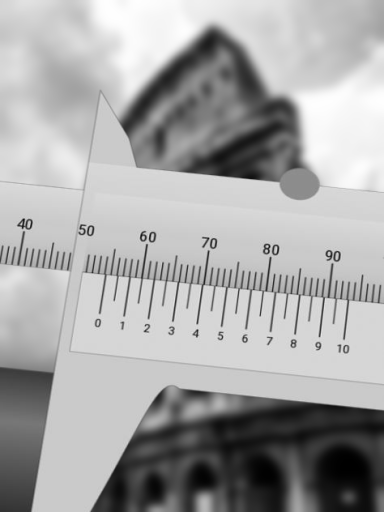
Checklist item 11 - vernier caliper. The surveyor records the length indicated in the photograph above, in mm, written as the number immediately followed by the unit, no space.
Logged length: 54.2mm
